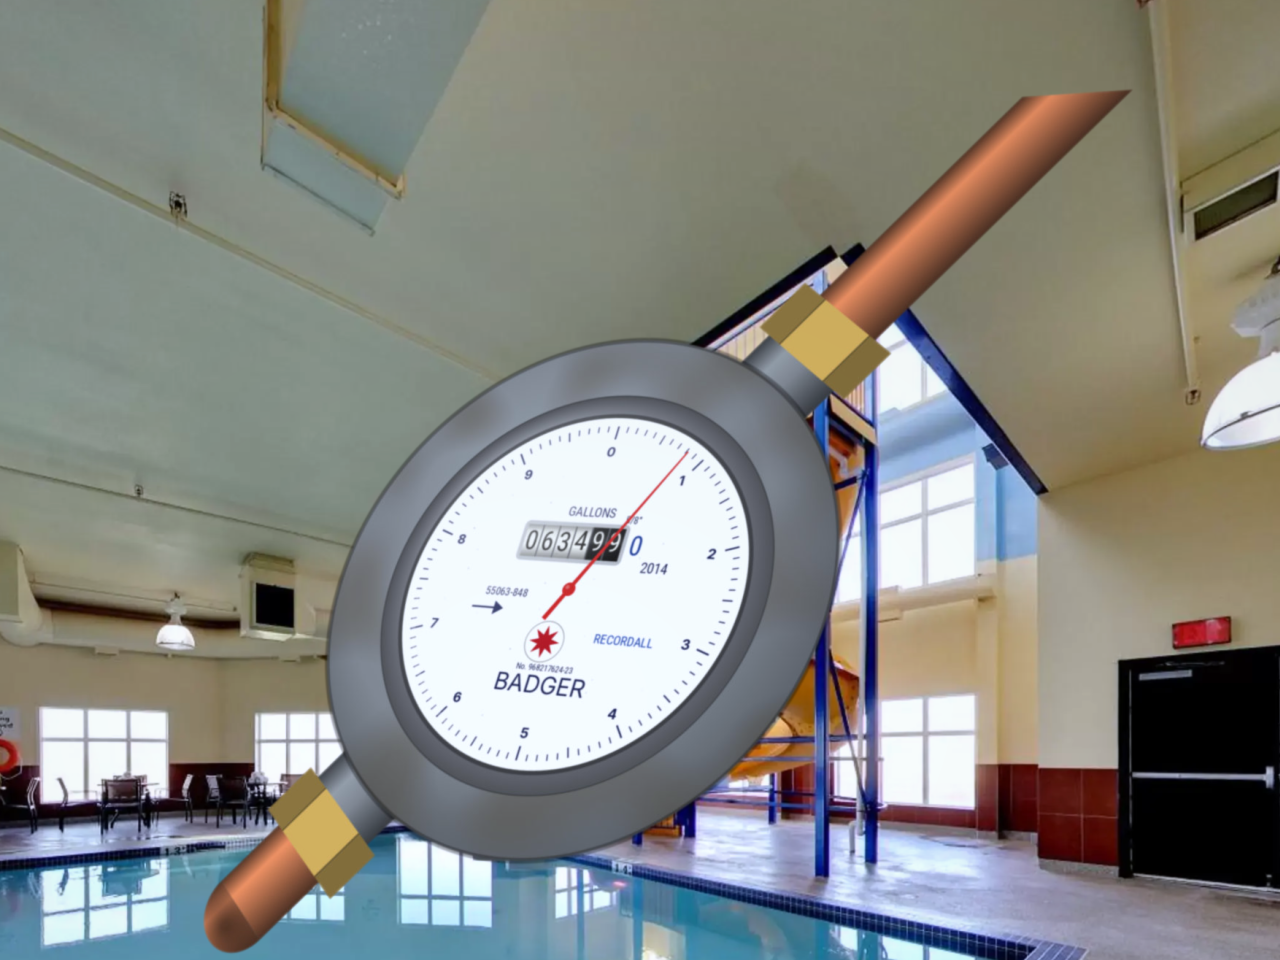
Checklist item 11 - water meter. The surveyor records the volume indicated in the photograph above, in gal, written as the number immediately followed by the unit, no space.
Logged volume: 634990.8gal
